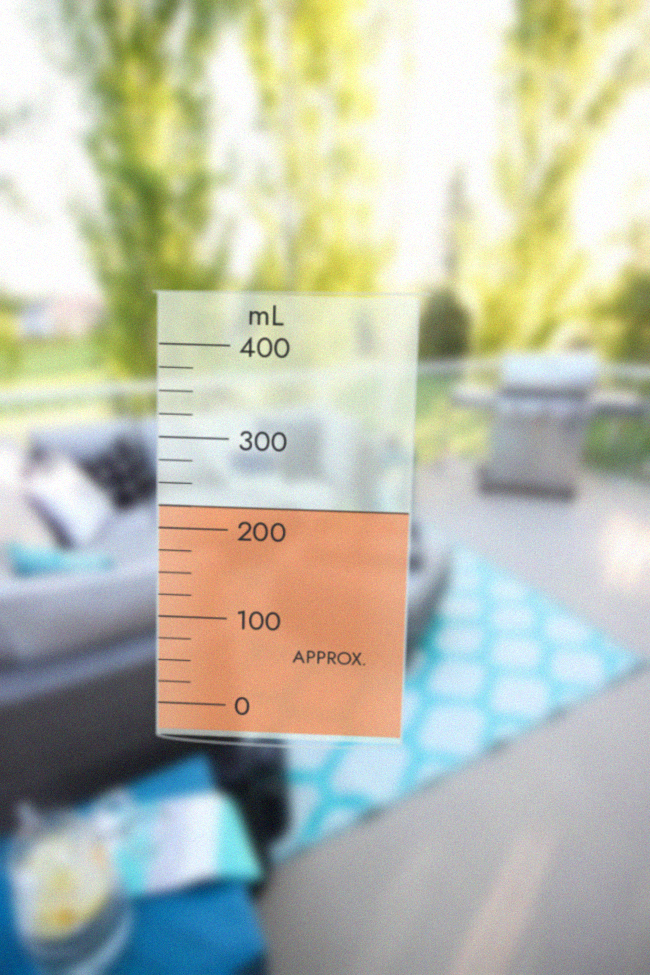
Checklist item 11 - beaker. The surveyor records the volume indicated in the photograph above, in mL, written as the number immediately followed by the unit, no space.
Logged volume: 225mL
